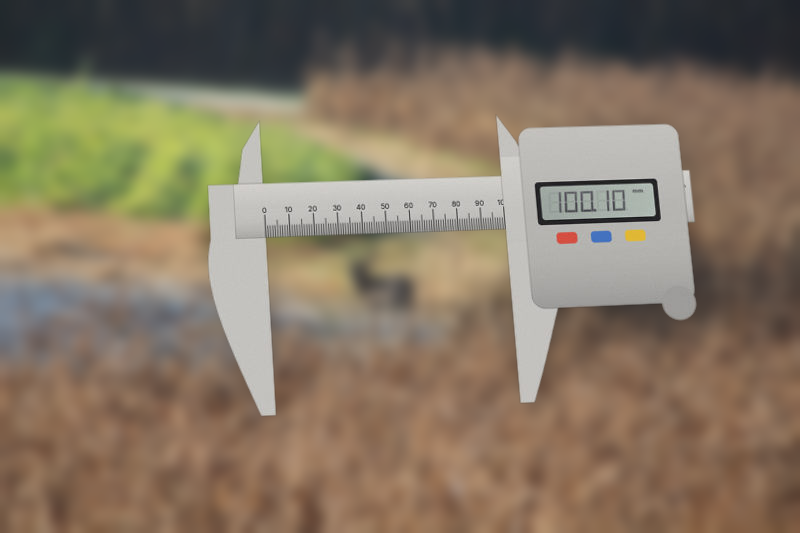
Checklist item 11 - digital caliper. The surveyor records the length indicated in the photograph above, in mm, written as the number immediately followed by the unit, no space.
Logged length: 100.10mm
